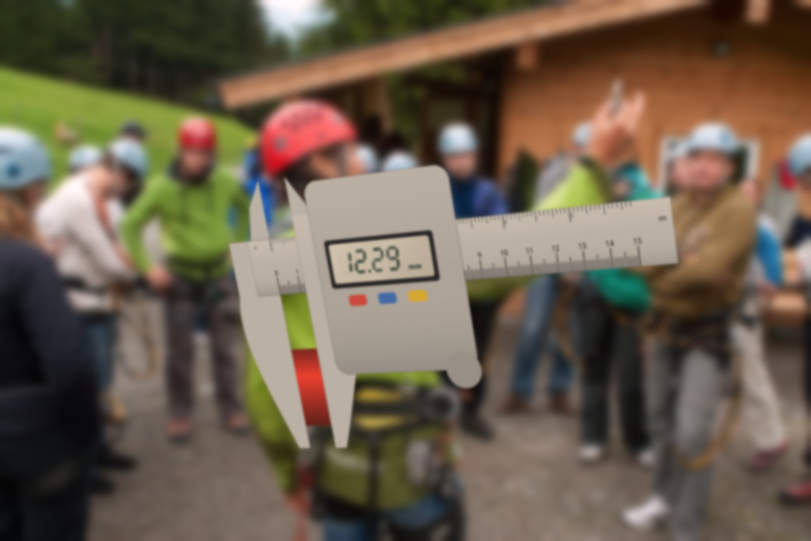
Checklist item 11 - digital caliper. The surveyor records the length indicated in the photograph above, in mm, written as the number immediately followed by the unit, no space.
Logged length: 12.29mm
